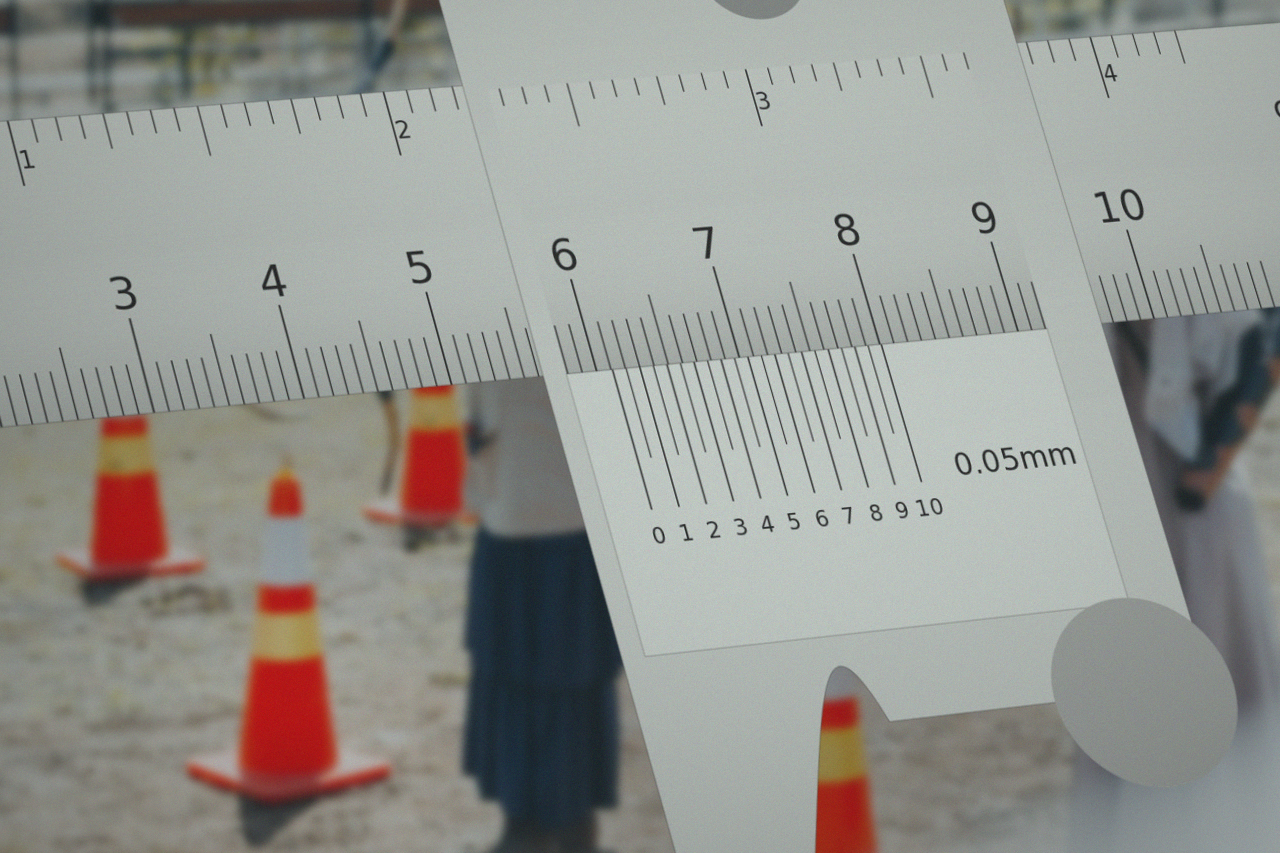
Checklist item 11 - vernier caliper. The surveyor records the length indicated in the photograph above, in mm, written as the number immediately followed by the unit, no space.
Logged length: 61.1mm
